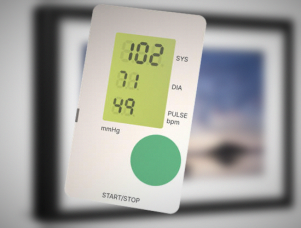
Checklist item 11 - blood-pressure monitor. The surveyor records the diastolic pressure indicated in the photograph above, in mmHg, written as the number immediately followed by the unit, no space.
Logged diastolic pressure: 71mmHg
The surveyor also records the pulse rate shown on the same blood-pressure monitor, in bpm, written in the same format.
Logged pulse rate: 49bpm
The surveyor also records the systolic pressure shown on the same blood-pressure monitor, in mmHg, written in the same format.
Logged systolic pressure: 102mmHg
